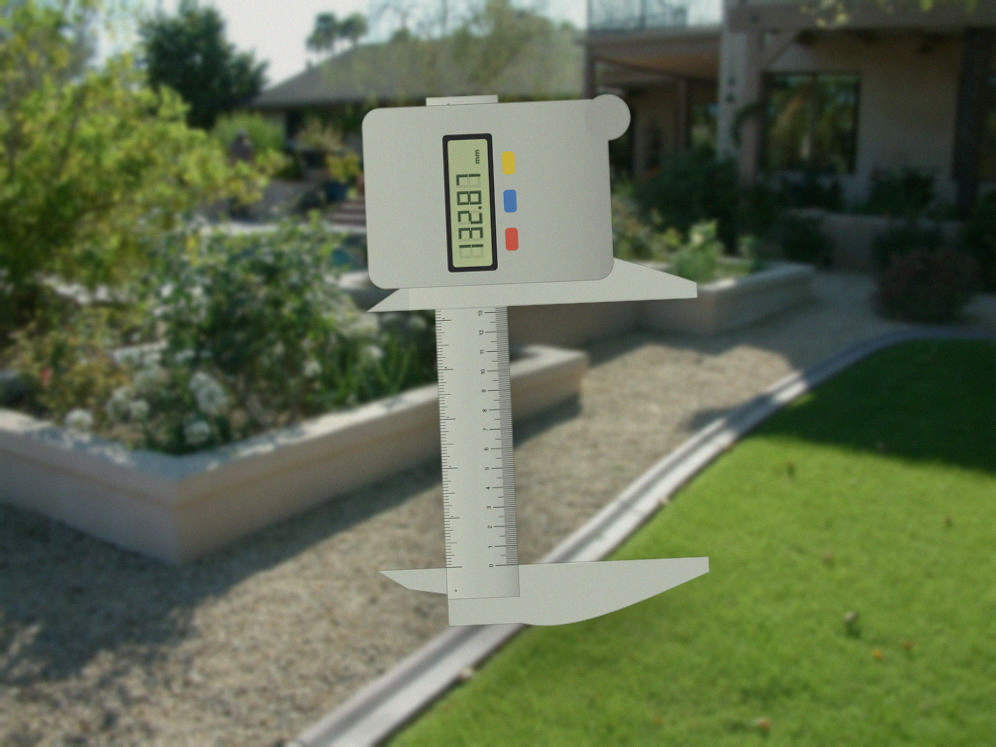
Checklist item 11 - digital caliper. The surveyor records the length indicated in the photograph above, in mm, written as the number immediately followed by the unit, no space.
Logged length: 132.87mm
